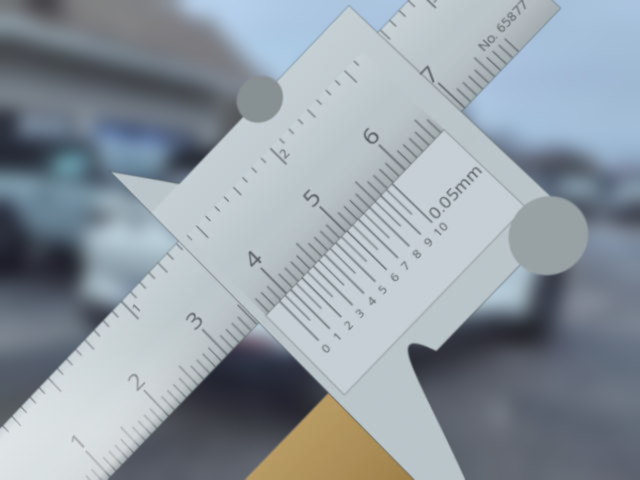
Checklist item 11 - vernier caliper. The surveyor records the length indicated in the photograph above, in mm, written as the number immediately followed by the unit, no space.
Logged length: 38.8mm
